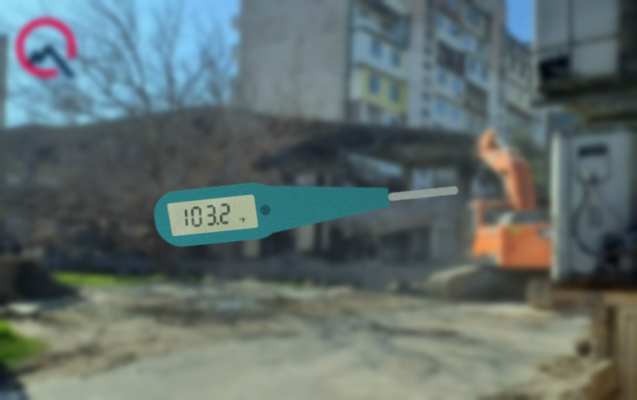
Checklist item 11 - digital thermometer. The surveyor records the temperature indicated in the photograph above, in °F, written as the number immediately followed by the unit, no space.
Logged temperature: 103.2°F
